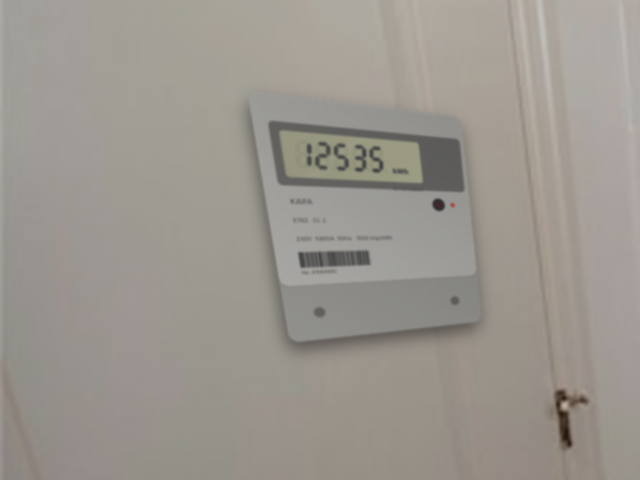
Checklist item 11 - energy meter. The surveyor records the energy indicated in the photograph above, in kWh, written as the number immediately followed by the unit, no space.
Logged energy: 12535kWh
